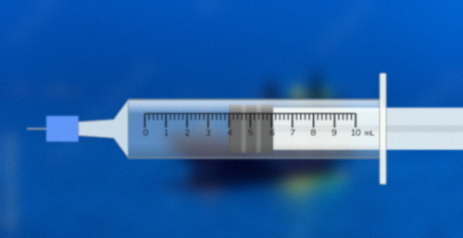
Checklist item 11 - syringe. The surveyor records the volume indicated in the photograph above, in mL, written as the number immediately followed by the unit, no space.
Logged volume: 4mL
